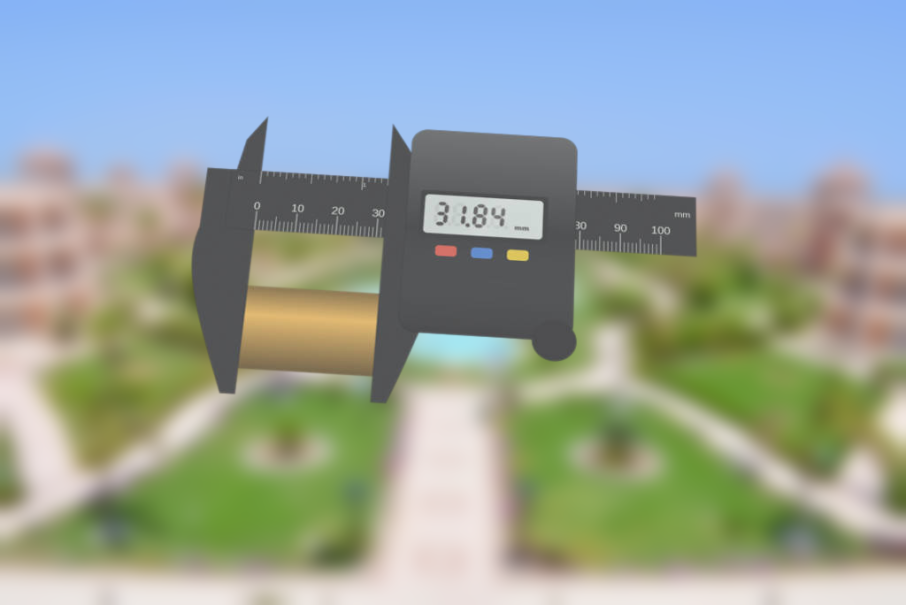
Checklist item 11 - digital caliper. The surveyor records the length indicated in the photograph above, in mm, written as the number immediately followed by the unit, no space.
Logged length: 31.84mm
